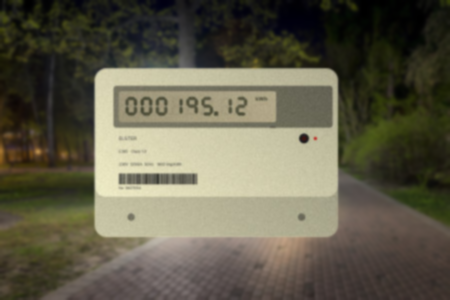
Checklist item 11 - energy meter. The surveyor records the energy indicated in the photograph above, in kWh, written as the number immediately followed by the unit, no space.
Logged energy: 195.12kWh
